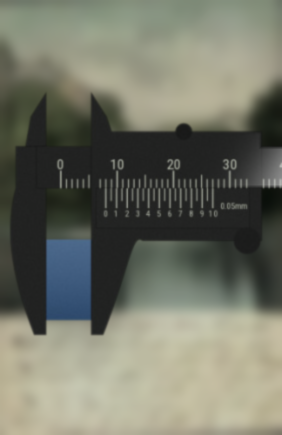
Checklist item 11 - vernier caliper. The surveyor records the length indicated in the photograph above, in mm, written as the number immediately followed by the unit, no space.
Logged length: 8.0mm
